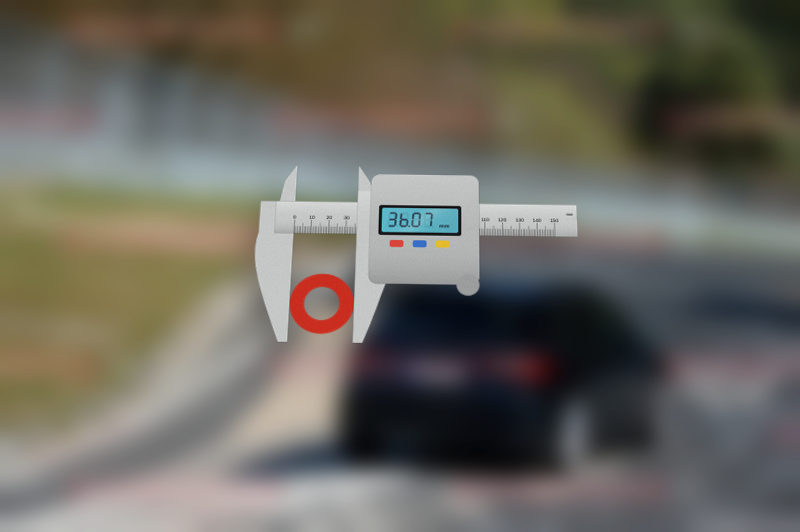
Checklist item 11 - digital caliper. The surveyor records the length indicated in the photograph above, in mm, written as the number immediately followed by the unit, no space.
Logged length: 36.07mm
